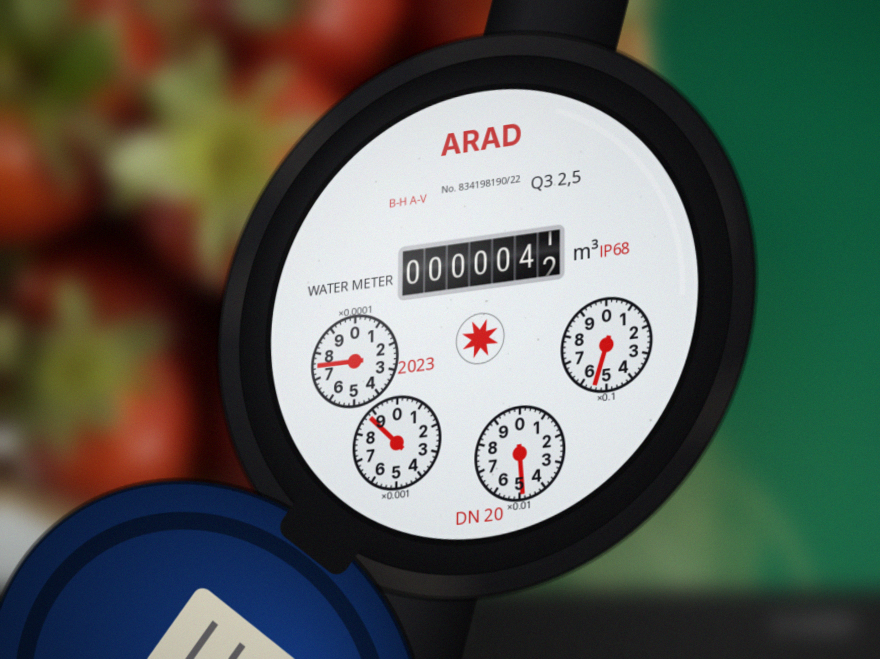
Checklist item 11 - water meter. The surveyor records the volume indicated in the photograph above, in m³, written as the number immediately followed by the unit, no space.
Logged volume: 41.5487m³
